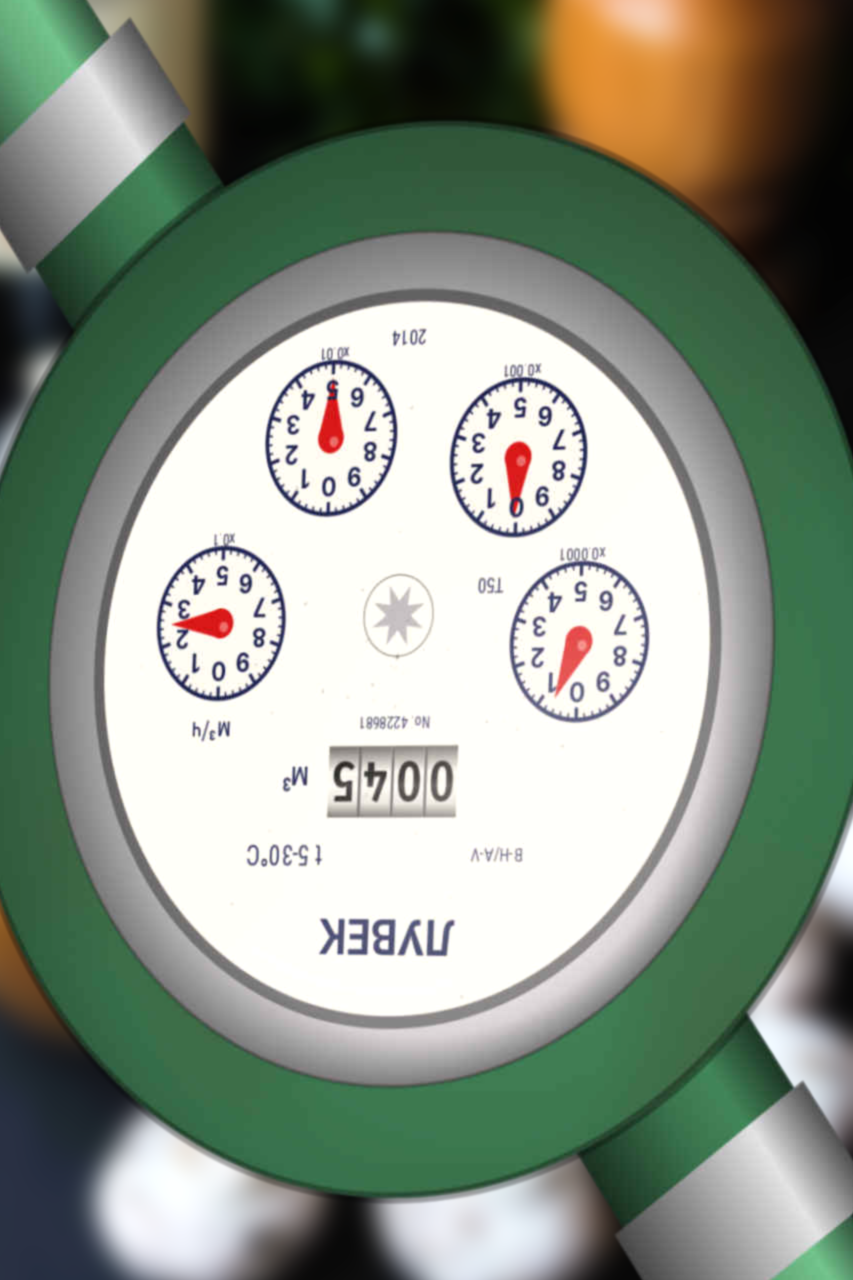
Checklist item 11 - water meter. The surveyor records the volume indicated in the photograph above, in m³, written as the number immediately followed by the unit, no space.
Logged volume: 45.2500m³
